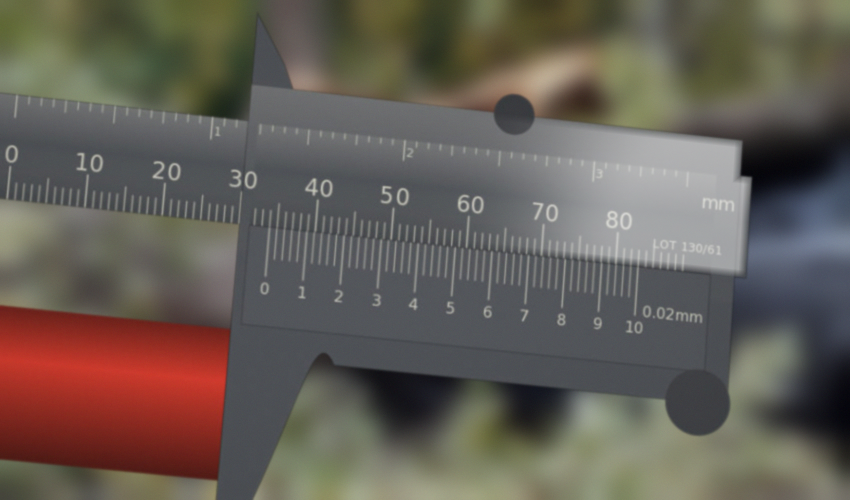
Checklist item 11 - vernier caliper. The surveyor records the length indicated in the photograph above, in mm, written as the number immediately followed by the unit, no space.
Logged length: 34.0mm
